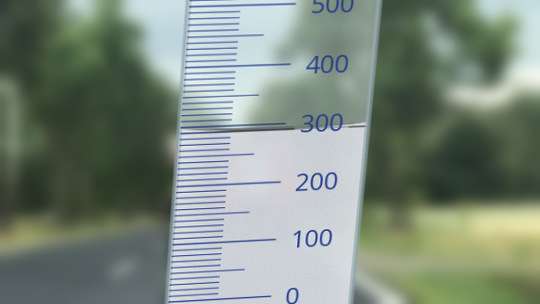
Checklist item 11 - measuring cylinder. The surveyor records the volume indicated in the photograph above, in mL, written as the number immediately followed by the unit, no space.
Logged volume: 290mL
